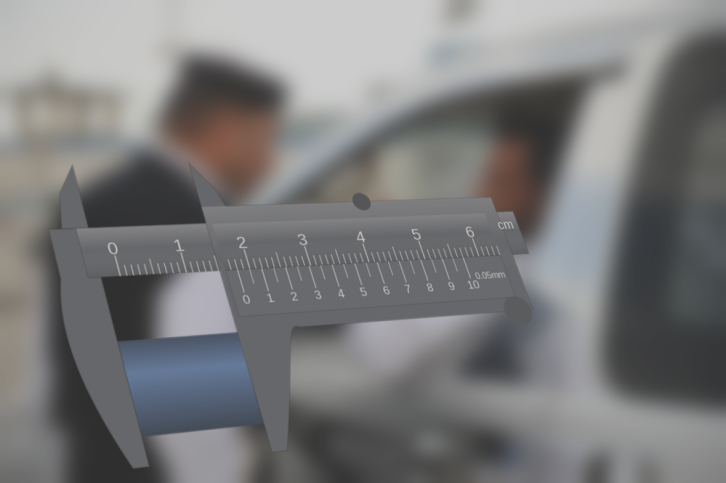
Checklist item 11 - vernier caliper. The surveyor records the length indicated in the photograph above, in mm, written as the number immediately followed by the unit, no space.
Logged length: 18.0mm
